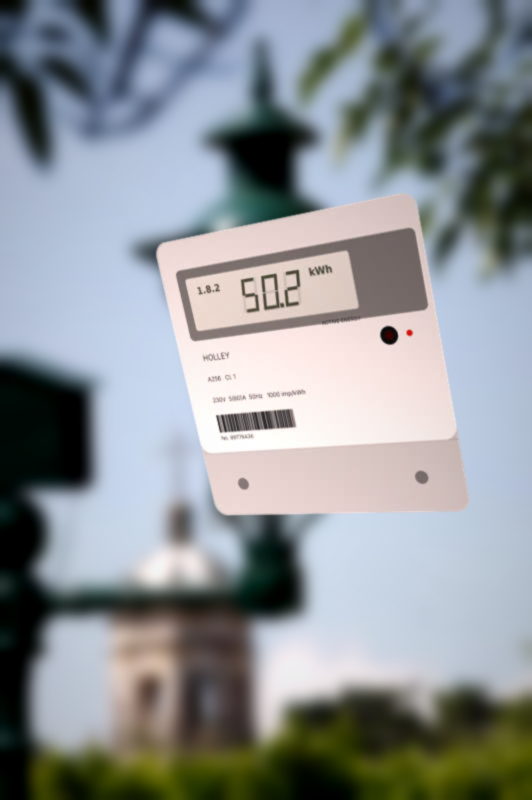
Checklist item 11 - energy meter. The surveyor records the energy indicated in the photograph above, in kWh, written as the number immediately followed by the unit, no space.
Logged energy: 50.2kWh
